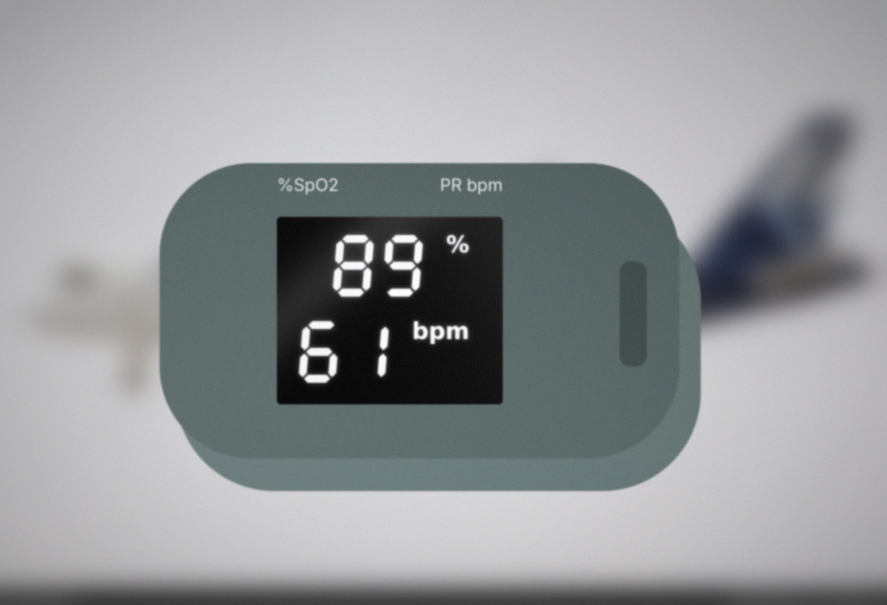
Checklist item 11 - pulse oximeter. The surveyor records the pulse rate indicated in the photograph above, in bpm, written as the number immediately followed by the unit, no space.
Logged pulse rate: 61bpm
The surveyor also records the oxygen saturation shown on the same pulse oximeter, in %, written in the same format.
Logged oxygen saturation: 89%
